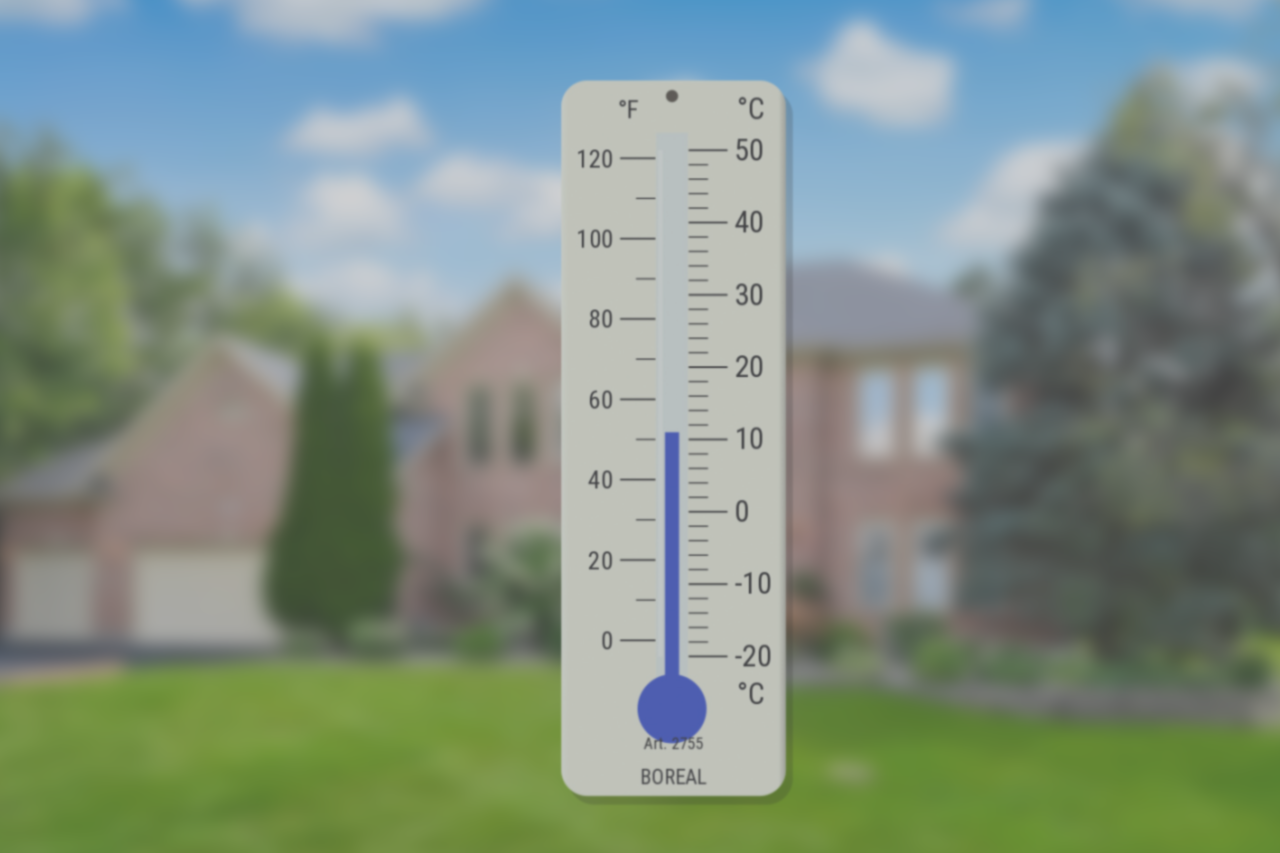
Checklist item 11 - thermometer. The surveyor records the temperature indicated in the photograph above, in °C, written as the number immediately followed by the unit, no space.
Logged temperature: 11°C
